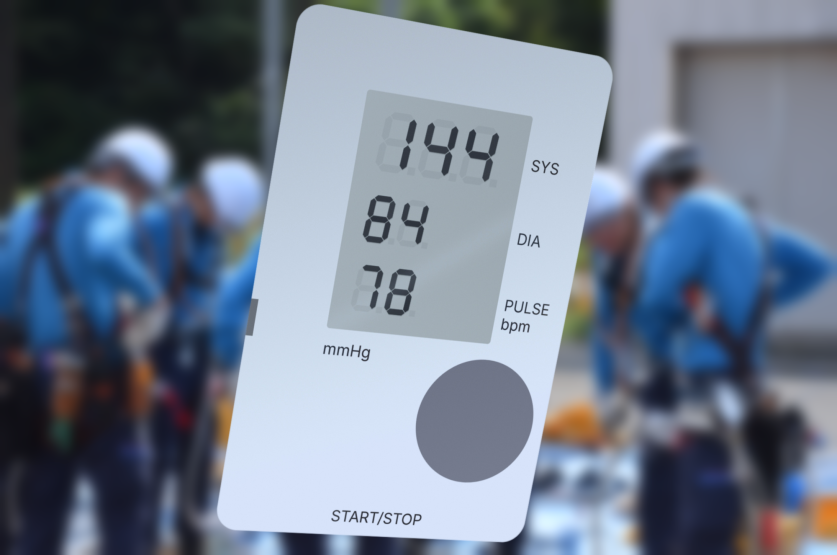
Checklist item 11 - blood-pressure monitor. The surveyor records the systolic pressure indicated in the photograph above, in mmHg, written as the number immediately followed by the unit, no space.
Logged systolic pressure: 144mmHg
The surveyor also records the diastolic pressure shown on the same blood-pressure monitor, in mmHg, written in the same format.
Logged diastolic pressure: 84mmHg
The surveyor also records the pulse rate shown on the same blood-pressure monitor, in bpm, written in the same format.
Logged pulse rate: 78bpm
